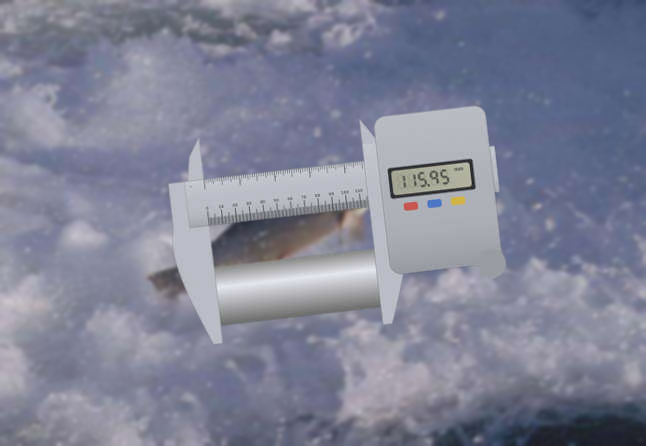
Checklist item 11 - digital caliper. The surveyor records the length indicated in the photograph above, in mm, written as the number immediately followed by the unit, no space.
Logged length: 115.95mm
